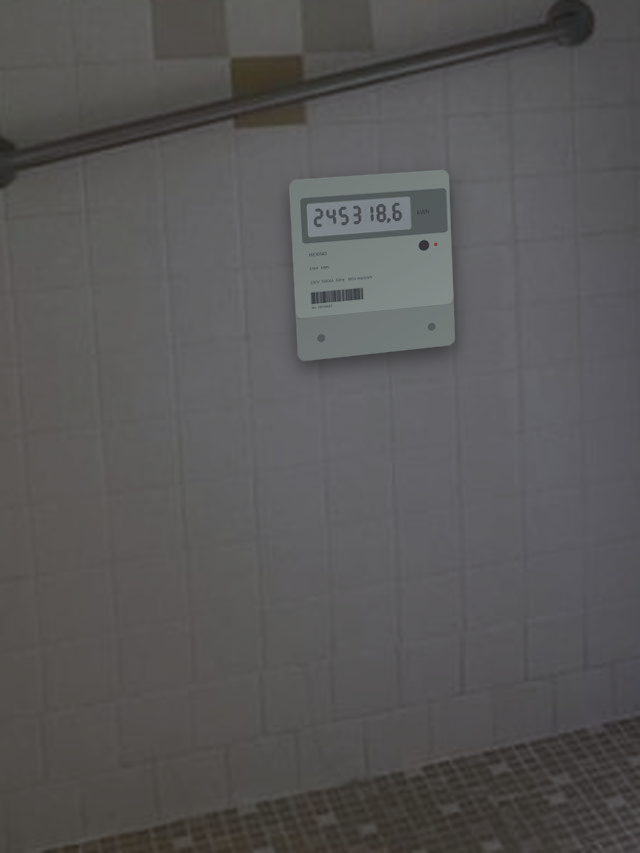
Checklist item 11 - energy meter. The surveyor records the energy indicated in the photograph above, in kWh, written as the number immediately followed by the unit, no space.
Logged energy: 245318.6kWh
